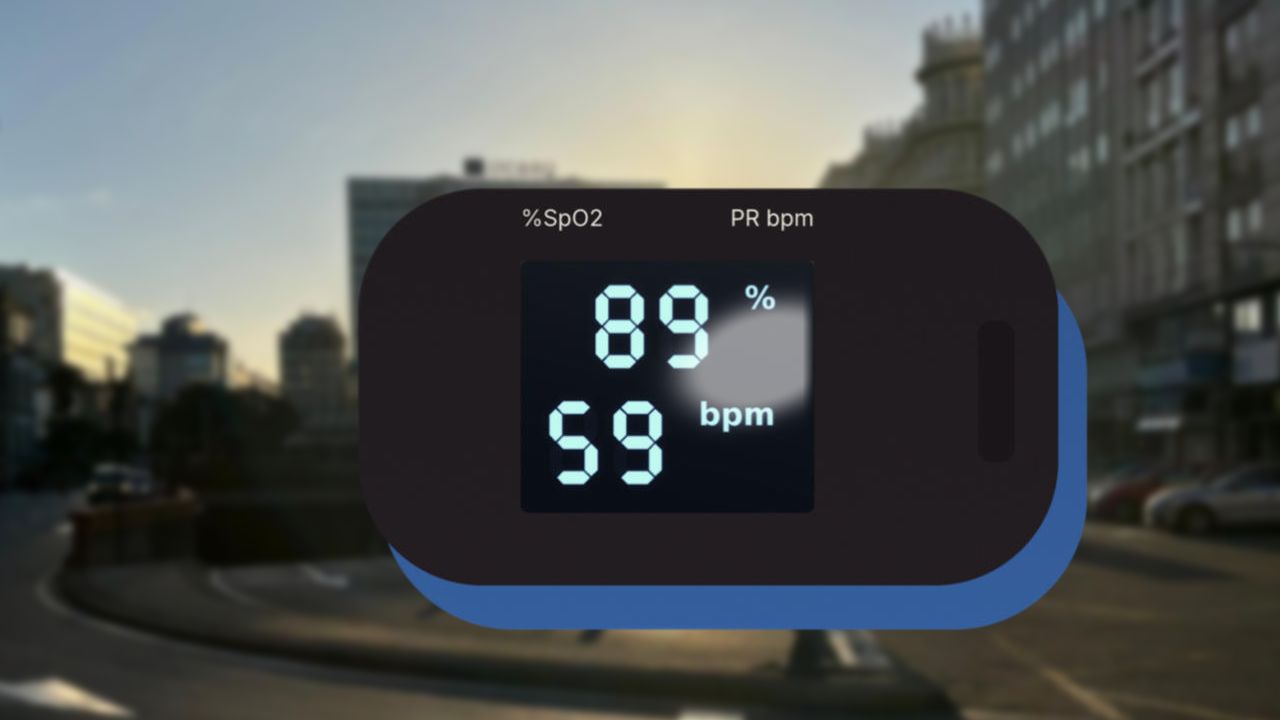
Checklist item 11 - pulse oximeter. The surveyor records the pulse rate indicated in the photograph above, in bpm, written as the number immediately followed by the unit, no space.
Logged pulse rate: 59bpm
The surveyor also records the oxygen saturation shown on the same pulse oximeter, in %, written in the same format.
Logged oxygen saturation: 89%
